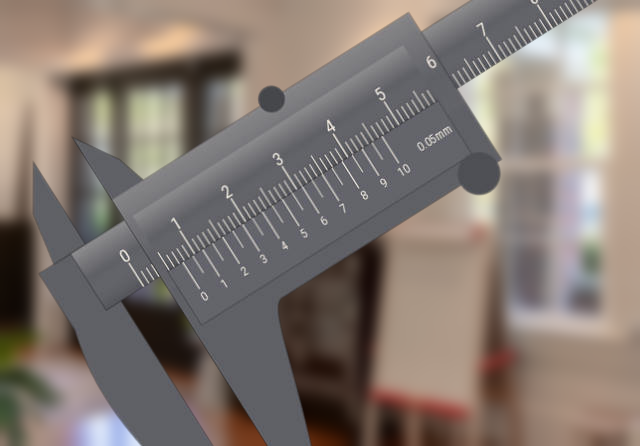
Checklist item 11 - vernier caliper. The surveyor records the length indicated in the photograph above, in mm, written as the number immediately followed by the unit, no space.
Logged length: 7.6mm
